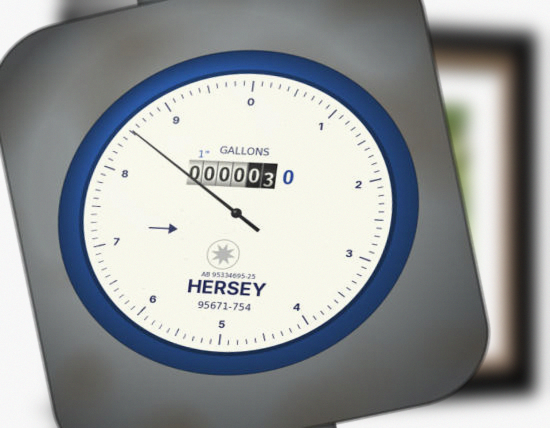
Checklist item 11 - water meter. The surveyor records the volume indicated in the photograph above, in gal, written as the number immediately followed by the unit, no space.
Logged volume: 28.5gal
